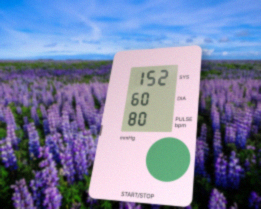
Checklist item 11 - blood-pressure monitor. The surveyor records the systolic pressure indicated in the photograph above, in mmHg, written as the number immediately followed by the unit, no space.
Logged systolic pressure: 152mmHg
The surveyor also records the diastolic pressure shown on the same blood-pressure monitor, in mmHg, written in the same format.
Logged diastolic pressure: 60mmHg
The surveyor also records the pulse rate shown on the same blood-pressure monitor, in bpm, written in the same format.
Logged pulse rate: 80bpm
